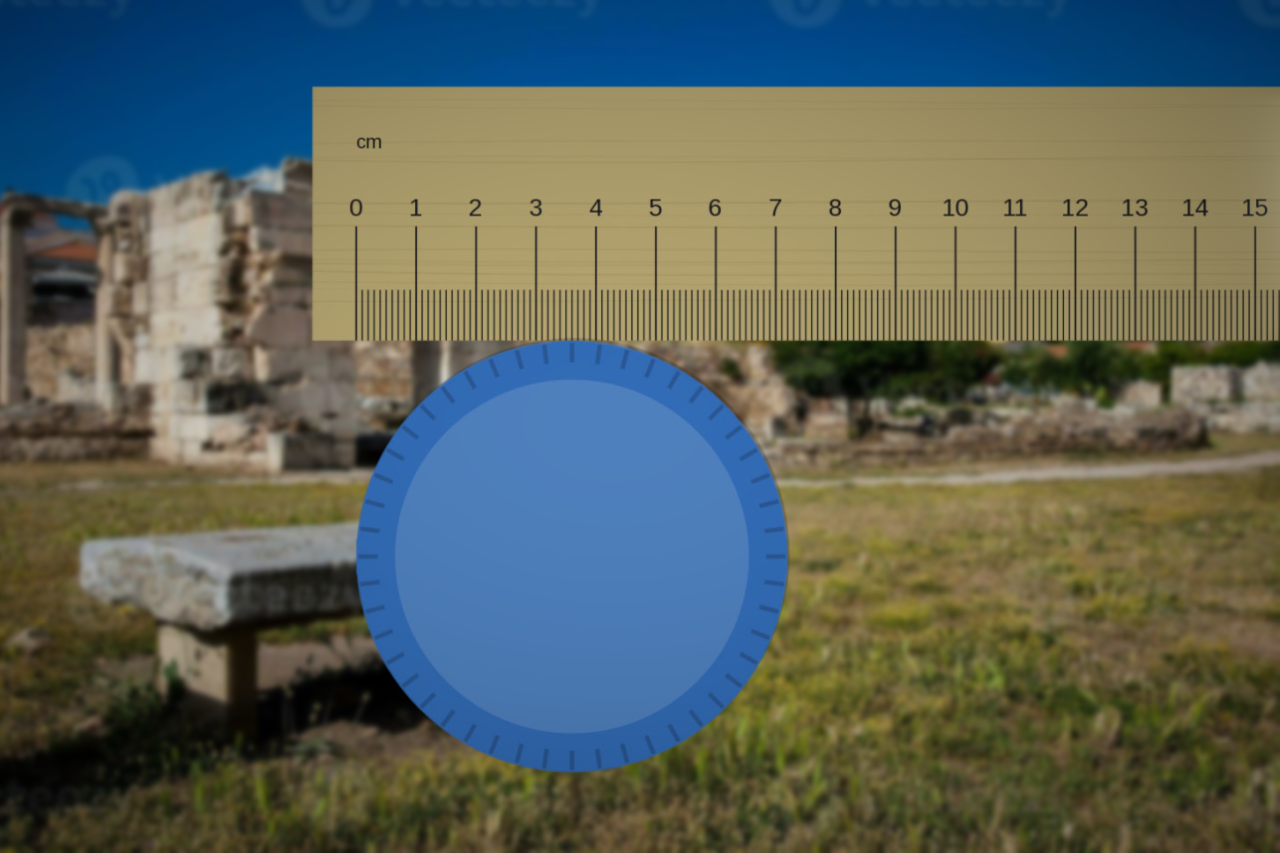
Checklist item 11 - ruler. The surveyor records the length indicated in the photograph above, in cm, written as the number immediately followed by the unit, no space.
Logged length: 7.2cm
